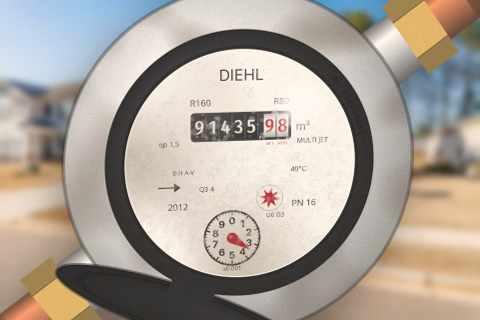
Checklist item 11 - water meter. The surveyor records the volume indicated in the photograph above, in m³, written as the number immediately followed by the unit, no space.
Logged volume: 91435.983m³
